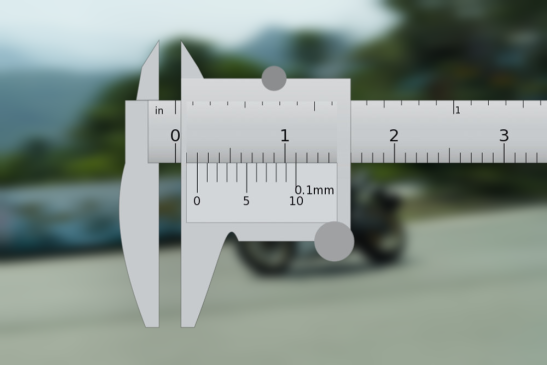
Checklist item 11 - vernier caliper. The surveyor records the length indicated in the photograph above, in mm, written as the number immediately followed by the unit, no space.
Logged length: 2.0mm
